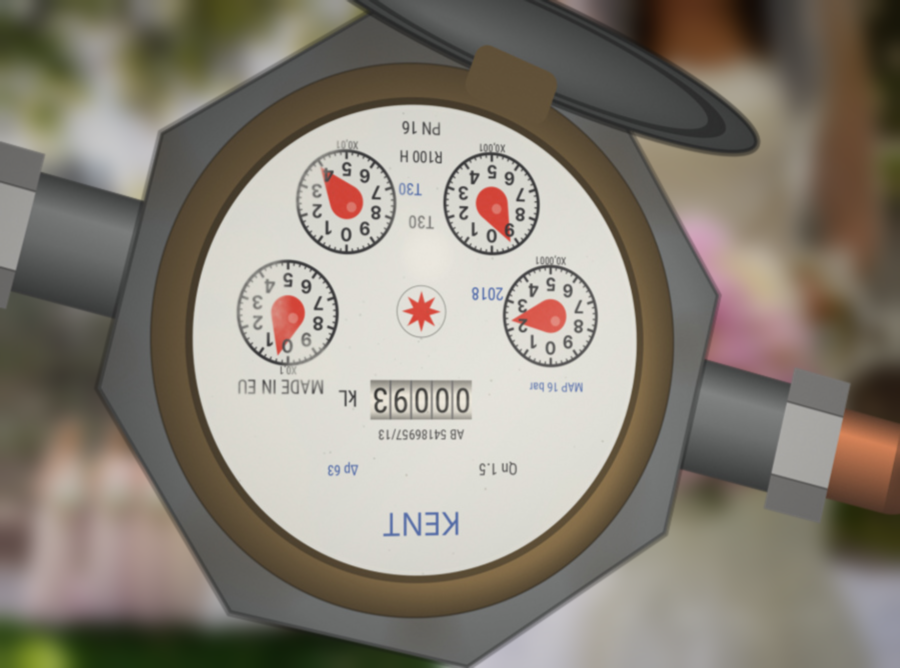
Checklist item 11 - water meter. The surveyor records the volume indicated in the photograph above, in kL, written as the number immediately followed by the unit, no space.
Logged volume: 93.0392kL
